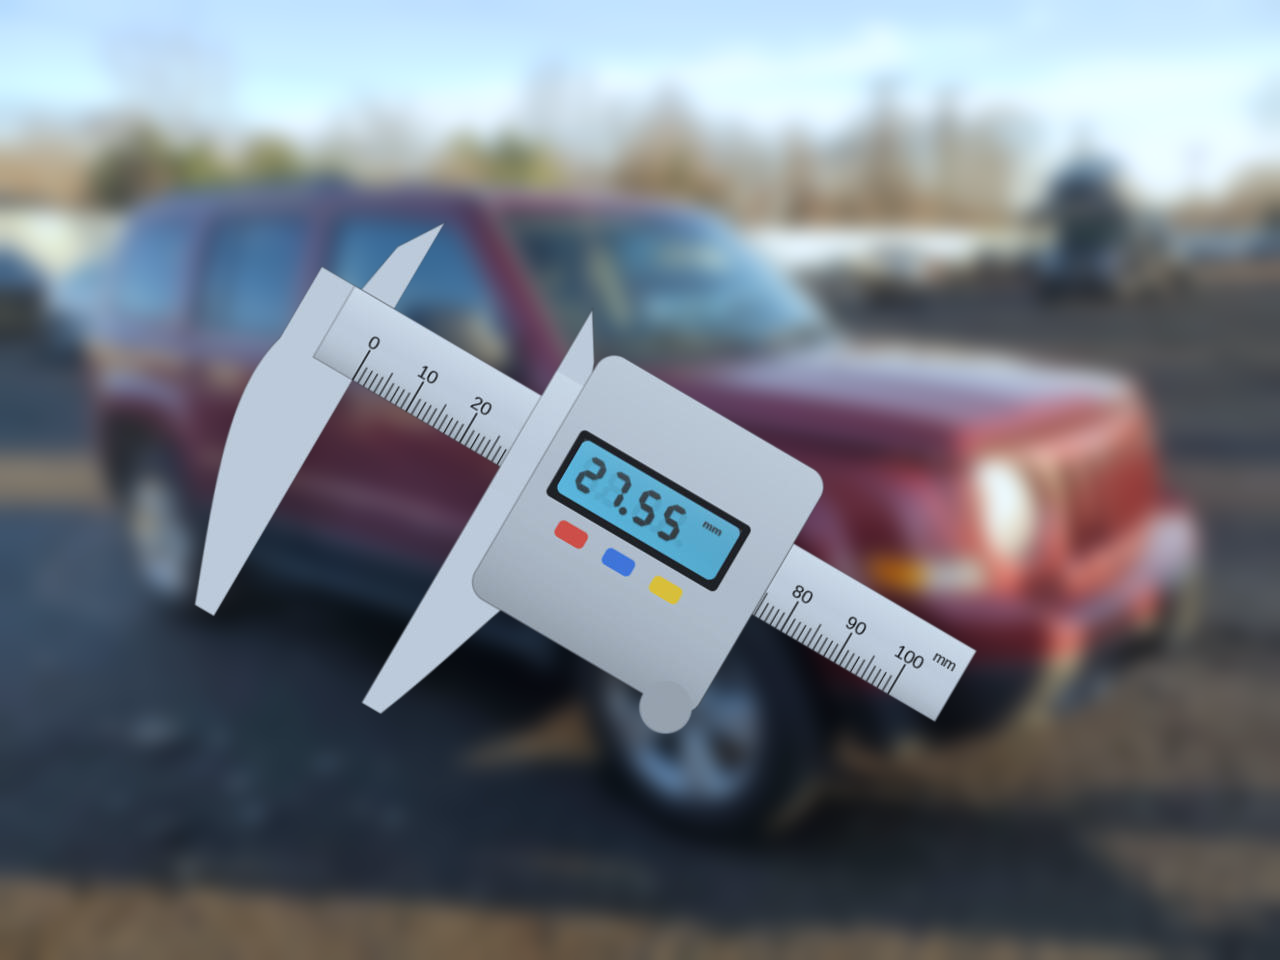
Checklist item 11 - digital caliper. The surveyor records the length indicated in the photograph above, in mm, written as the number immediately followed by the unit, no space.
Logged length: 27.55mm
